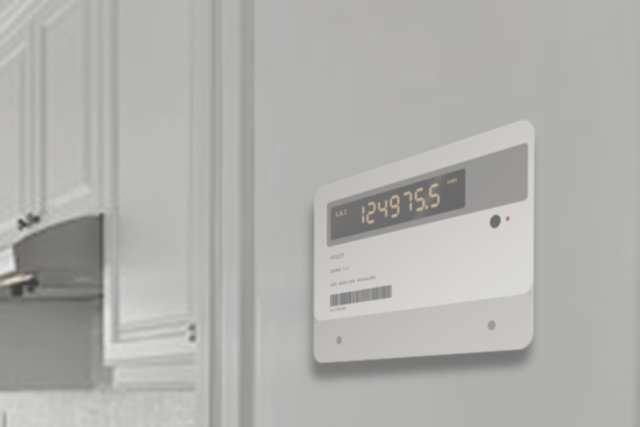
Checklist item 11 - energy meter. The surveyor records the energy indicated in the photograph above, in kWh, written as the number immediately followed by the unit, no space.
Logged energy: 124975.5kWh
